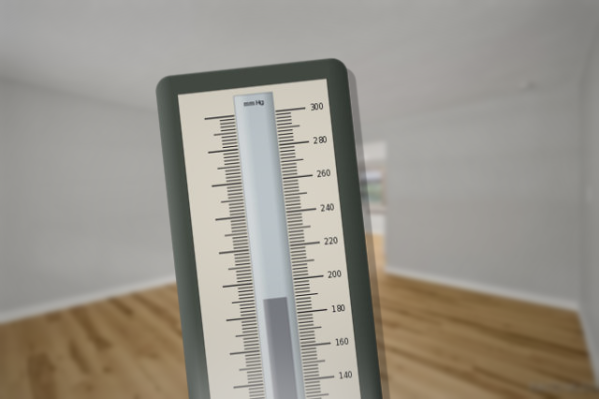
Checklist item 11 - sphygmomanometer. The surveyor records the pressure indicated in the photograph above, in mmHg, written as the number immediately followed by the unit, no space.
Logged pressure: 190mmHg
